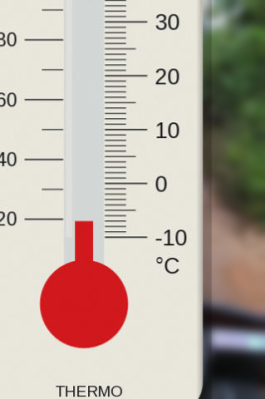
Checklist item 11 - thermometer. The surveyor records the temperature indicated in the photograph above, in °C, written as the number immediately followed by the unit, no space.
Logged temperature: -7°C
